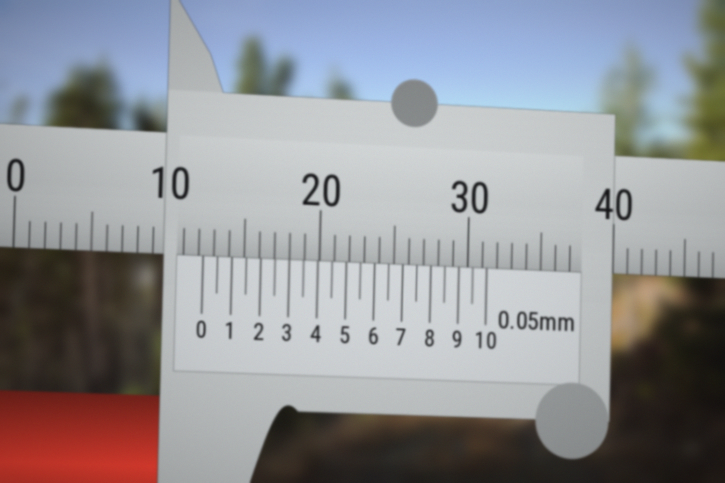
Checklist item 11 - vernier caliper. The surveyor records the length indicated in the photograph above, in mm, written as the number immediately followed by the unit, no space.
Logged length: 12.3mm
